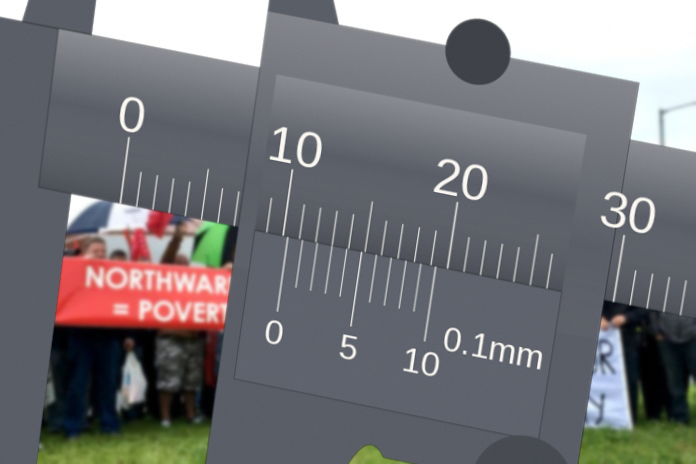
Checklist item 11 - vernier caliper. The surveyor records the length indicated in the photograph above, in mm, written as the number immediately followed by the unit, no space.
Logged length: 10.3mm
